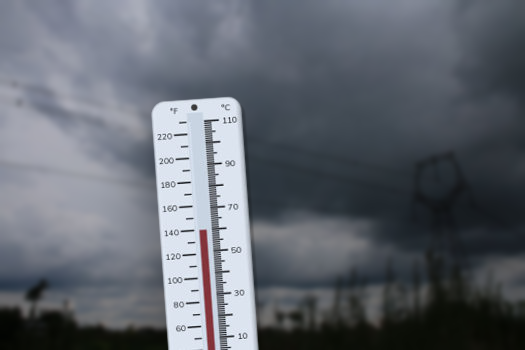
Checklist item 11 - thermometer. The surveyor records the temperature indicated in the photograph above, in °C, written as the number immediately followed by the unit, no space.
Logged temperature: 60°C
